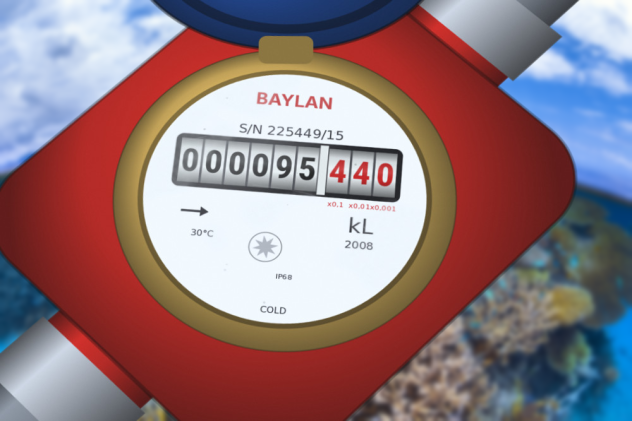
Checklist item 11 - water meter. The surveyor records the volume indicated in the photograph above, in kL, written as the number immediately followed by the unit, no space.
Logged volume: 95.440kL
